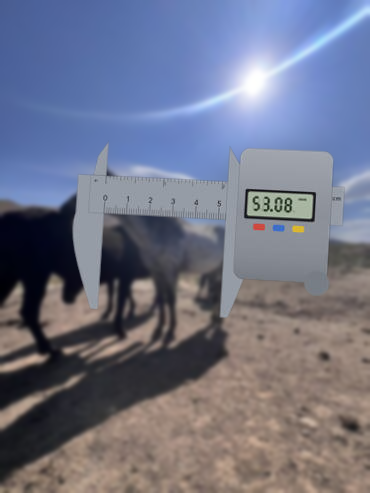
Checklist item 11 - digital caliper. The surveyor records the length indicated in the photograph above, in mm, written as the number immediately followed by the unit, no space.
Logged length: 53.08mm
